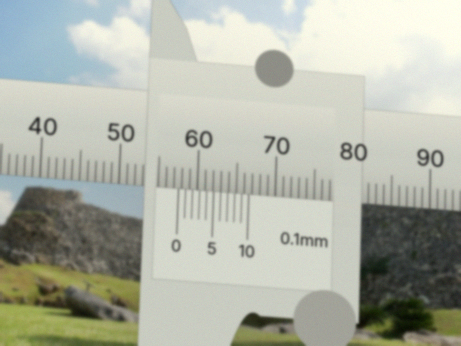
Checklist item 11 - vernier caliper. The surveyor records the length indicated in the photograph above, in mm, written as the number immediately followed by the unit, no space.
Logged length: 57.6mm
